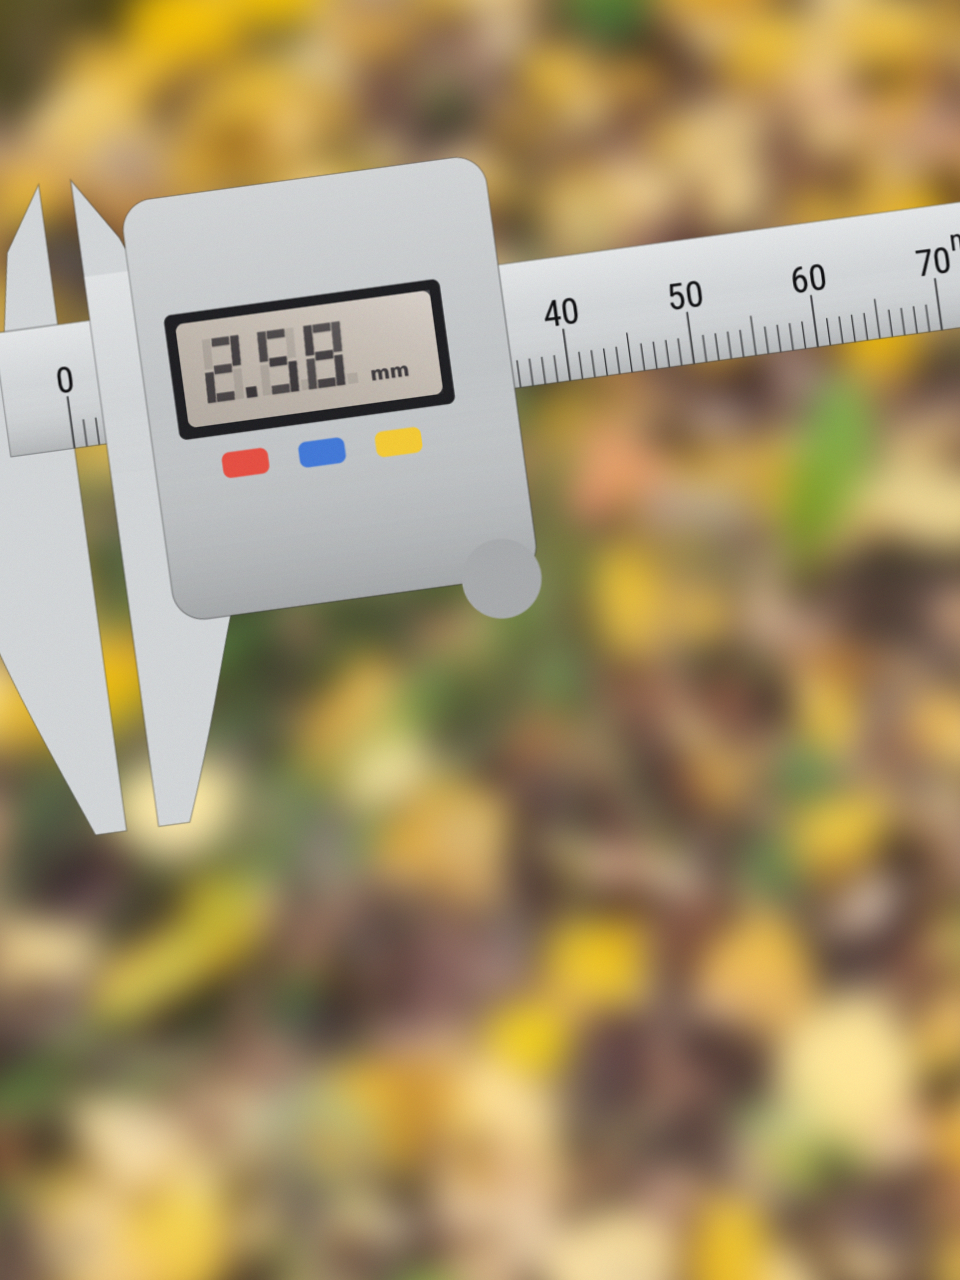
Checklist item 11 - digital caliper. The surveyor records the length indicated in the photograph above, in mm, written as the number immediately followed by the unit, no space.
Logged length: 2.58mm
